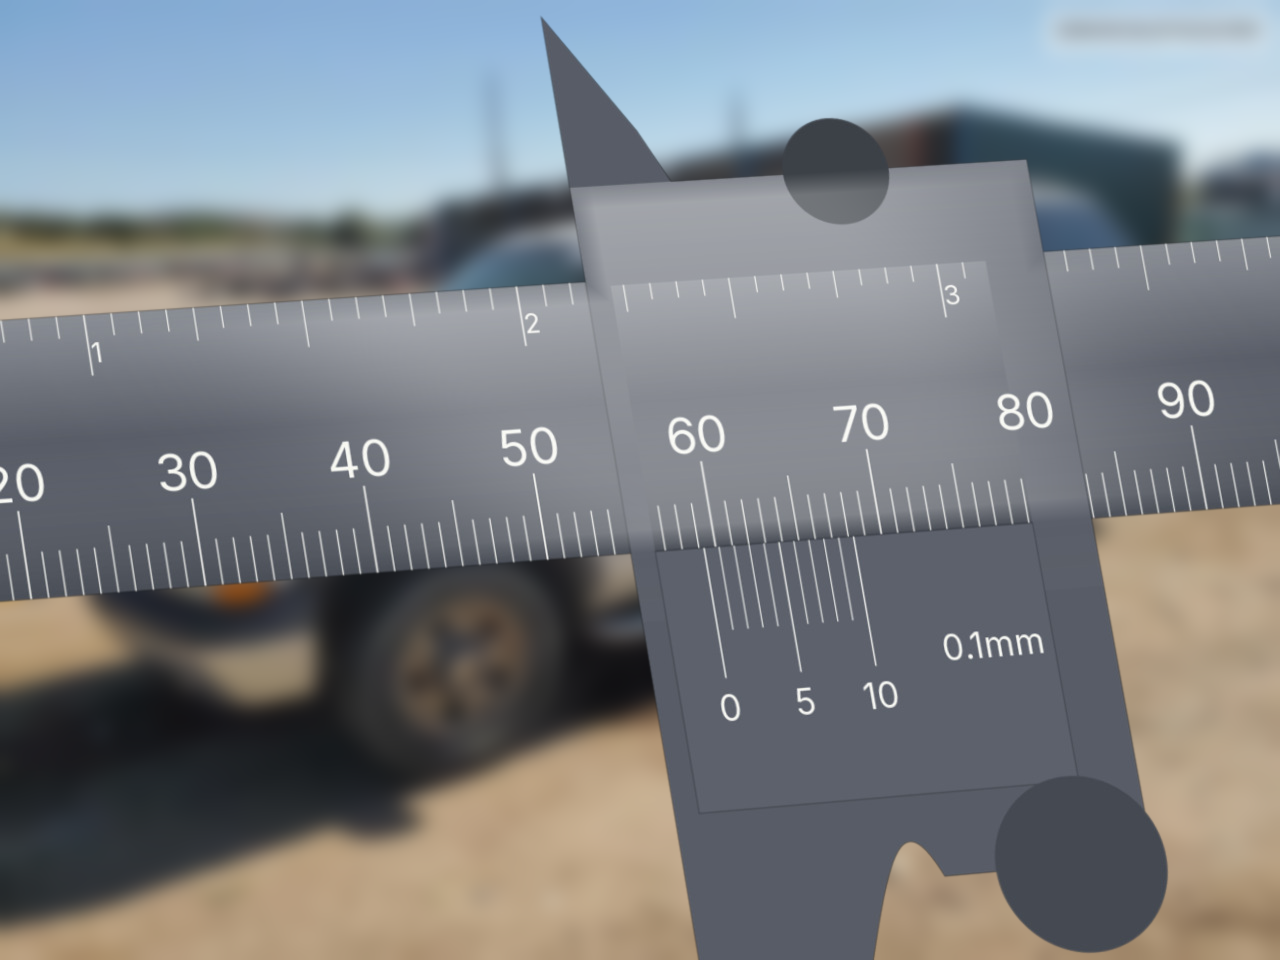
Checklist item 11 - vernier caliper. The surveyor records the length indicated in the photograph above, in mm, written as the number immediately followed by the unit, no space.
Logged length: 59.3mm
